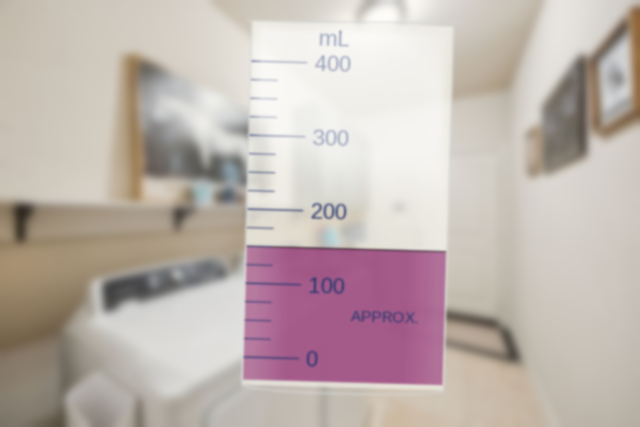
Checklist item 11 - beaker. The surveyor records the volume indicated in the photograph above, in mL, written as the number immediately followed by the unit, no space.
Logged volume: 150mL
